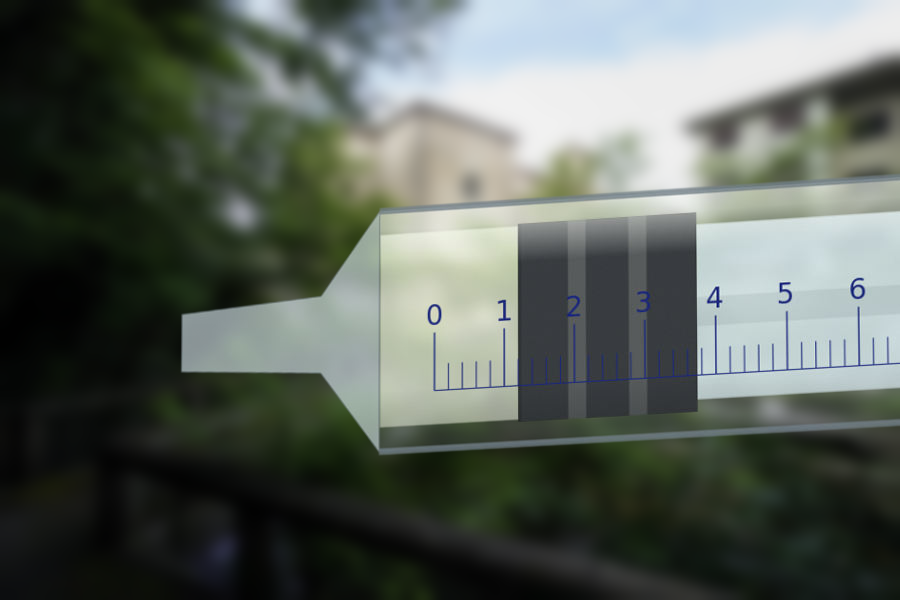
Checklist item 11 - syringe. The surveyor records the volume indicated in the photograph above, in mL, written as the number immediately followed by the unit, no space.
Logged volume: 1.2mL
